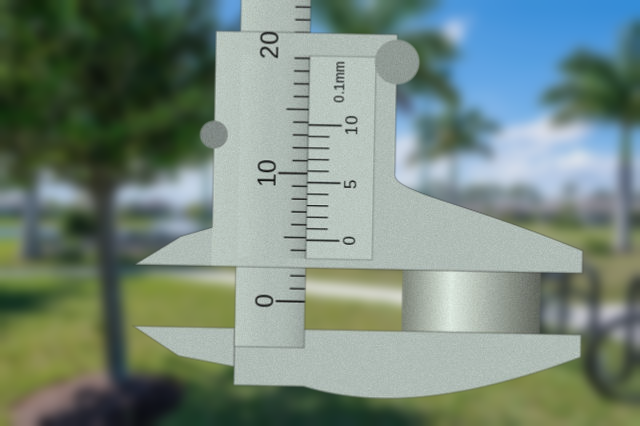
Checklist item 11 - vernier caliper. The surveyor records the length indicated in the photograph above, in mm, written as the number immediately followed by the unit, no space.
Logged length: 4.8mm
